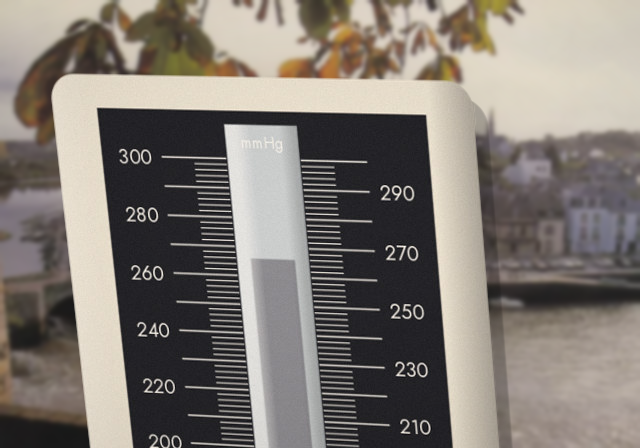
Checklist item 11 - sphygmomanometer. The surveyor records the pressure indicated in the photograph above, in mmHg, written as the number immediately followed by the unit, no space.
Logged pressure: 266mmHg
